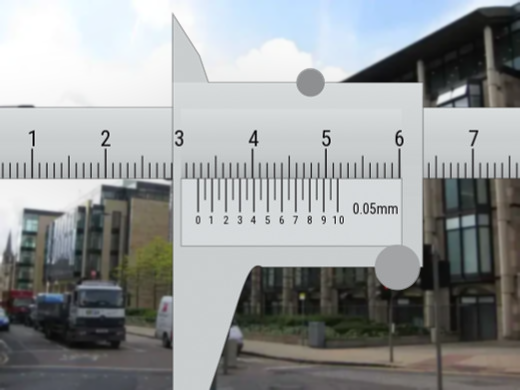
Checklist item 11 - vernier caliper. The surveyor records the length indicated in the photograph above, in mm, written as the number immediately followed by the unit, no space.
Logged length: 32.6mm
